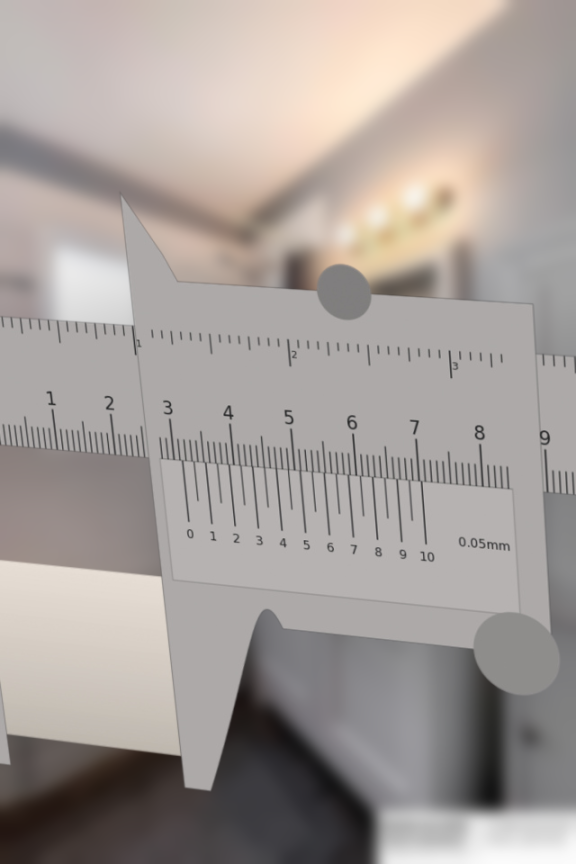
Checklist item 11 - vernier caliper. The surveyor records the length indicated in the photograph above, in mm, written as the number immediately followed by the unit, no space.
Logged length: 31.4mm
